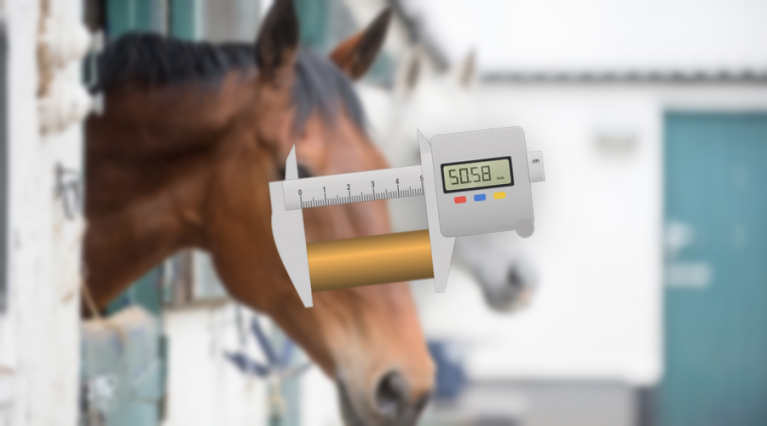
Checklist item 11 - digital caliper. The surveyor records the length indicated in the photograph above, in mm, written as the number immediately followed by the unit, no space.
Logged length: 50.58mm
